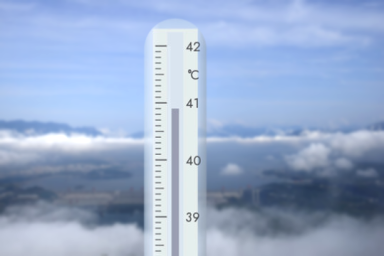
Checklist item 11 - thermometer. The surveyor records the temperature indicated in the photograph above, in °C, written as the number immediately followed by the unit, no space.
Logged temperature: 40.9°C
